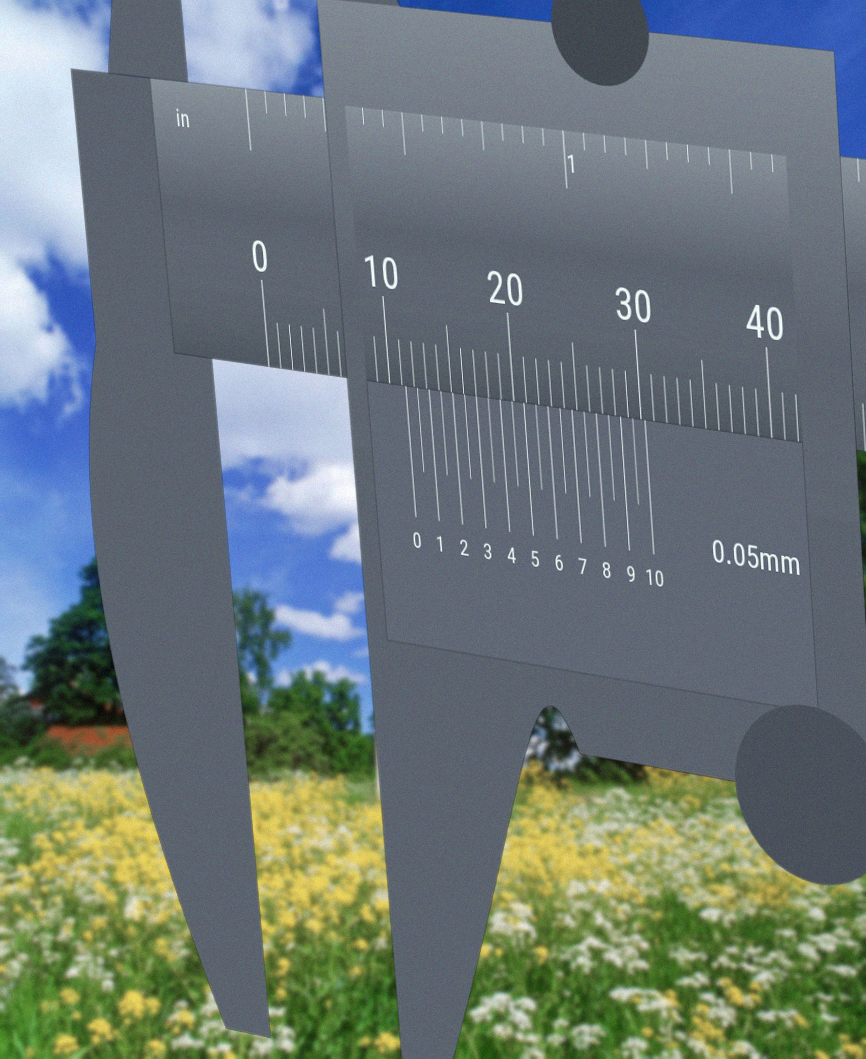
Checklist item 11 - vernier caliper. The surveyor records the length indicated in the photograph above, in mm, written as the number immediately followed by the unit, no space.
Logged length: 11.3mm
